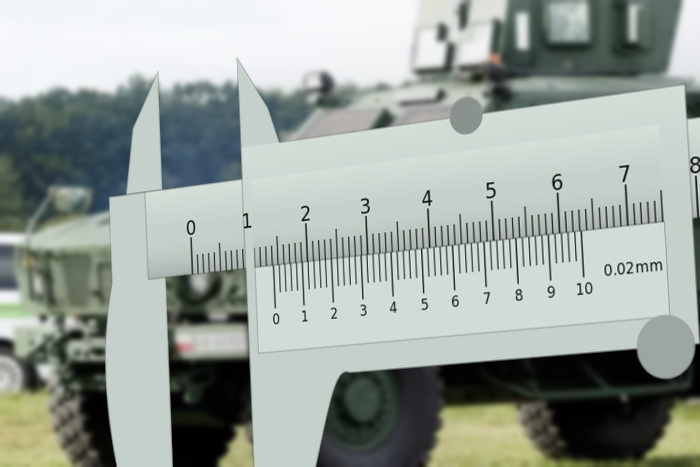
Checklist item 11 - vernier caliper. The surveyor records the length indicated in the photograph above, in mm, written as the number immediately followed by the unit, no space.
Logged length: 14.2mm
